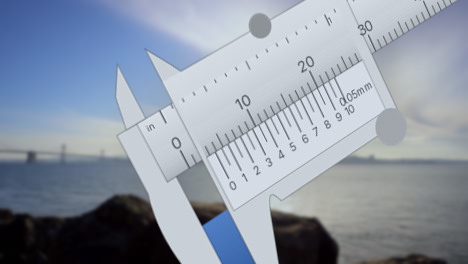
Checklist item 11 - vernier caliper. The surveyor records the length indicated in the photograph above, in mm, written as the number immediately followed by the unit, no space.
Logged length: 3.8mm
